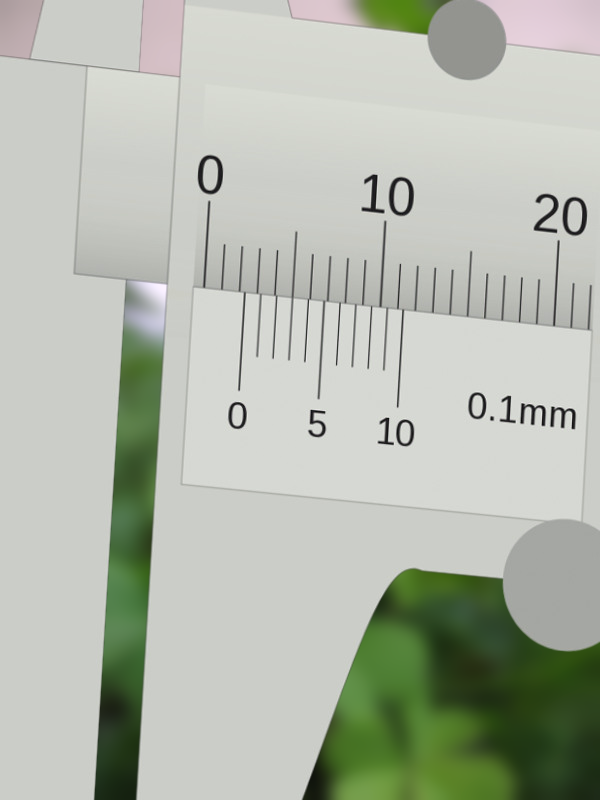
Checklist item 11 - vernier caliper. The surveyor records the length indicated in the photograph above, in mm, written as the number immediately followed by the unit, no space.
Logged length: 2.3mm
